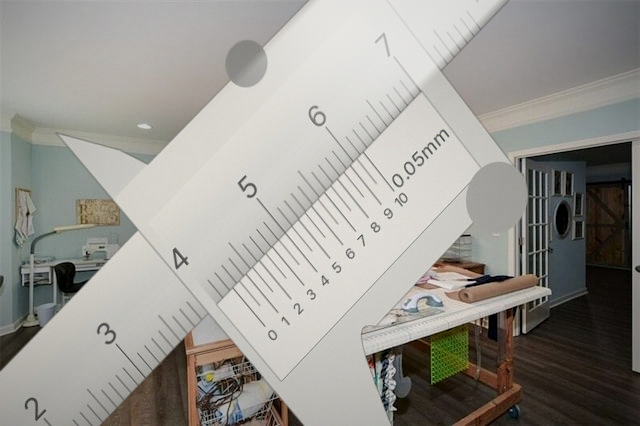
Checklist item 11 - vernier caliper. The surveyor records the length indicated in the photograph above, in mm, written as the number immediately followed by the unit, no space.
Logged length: 42.4mm
